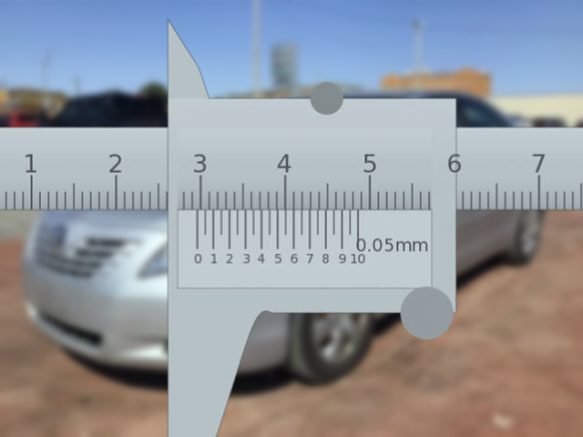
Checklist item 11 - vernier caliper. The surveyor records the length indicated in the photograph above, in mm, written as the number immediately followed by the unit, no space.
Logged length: 29.6mm
